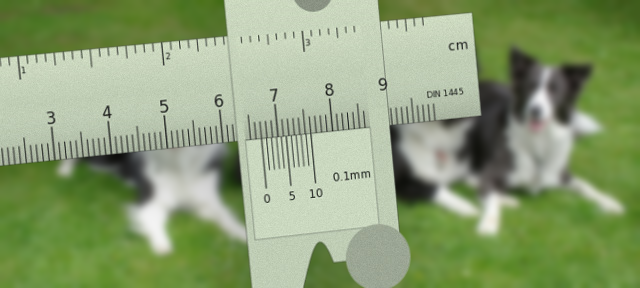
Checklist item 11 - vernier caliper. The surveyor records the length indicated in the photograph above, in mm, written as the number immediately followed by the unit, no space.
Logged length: 67.0mm
